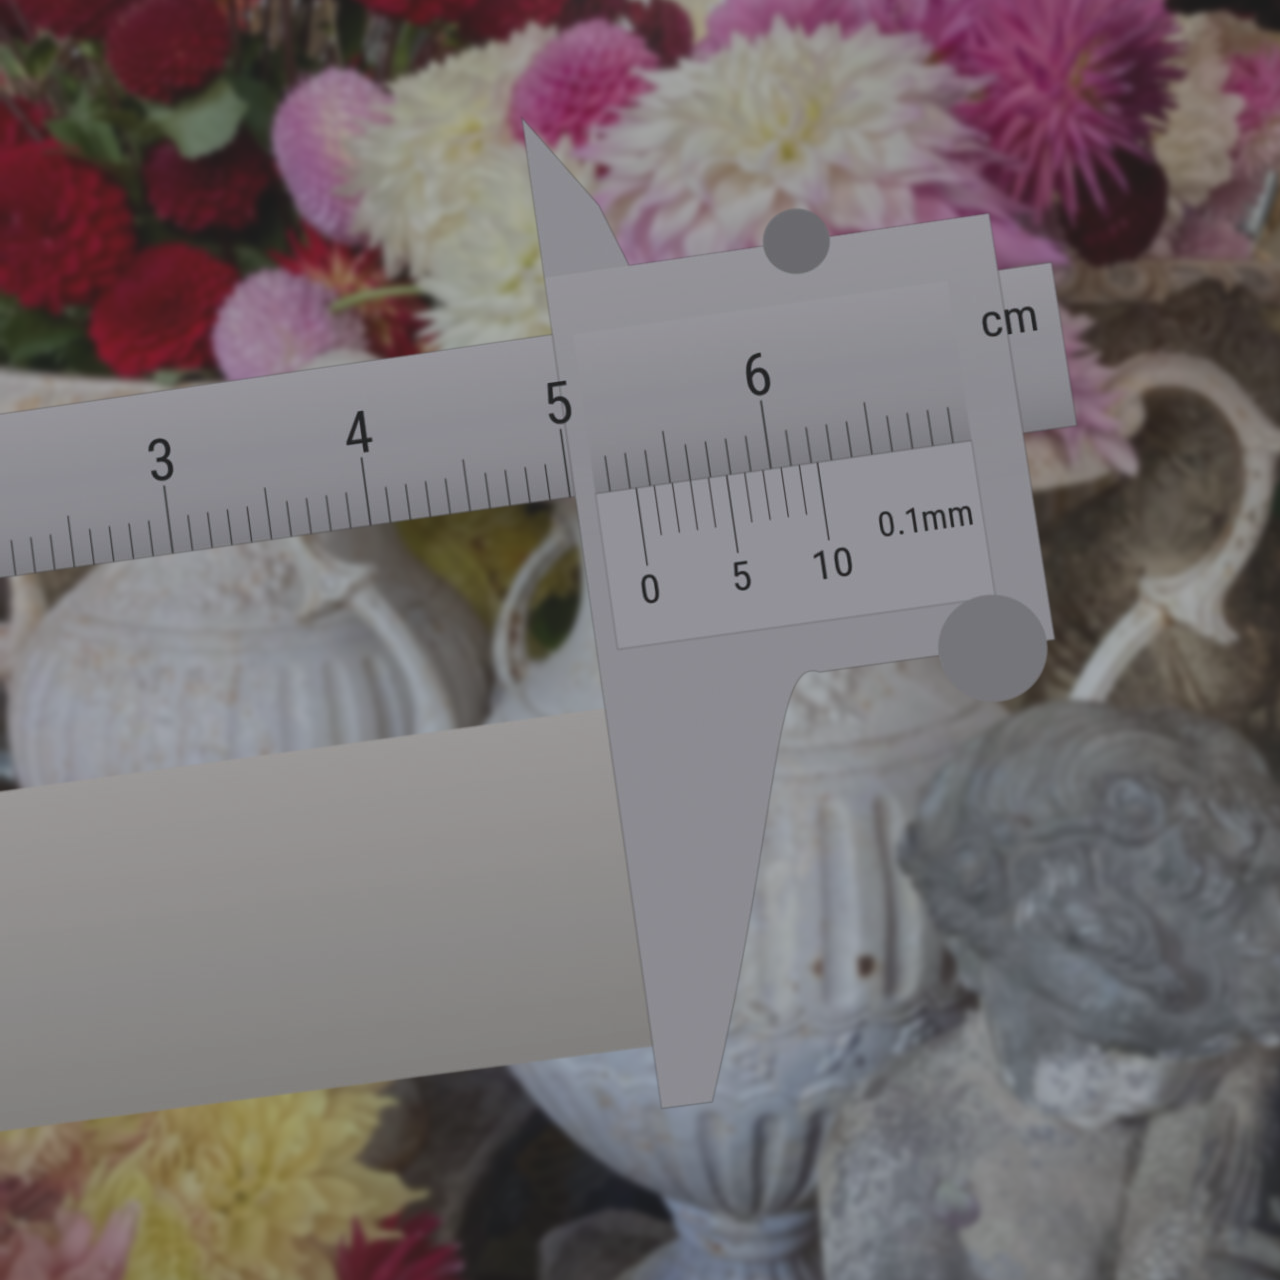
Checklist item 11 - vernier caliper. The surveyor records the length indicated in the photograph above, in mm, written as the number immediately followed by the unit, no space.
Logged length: 53.3mm
